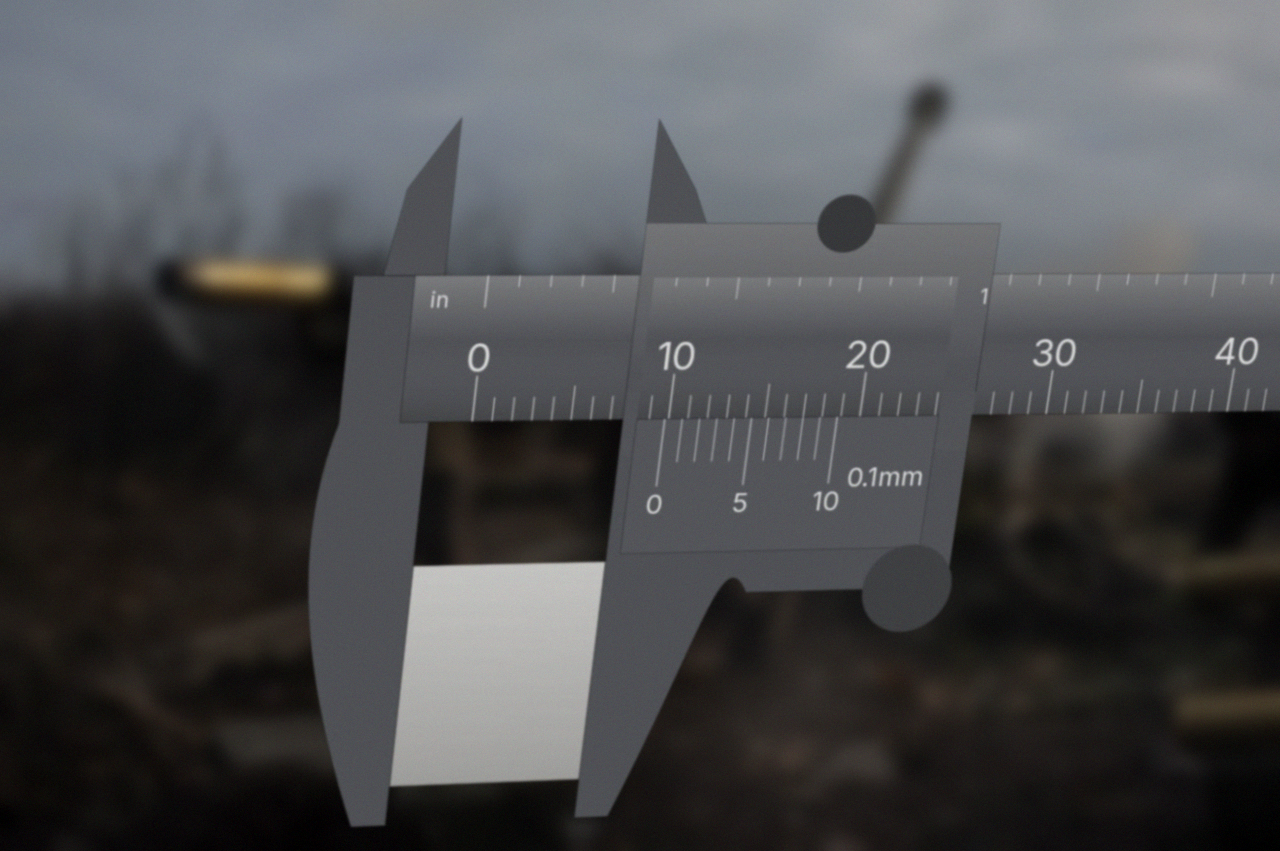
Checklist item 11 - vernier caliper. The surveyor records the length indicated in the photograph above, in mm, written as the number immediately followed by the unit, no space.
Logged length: 9.8mm
